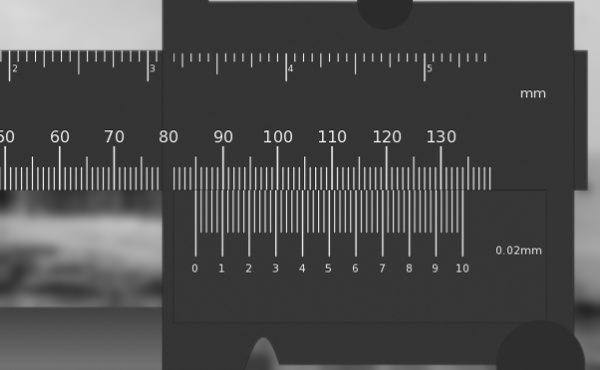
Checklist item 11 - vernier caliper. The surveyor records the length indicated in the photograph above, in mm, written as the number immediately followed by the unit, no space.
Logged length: 85.0mm
